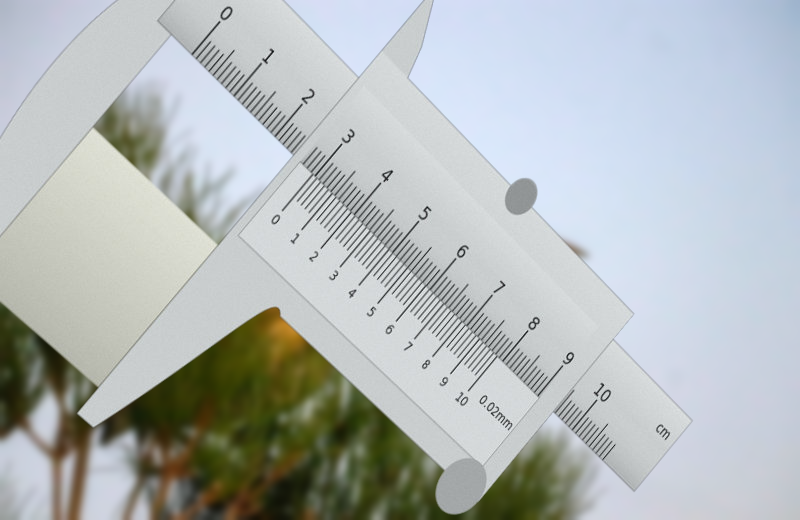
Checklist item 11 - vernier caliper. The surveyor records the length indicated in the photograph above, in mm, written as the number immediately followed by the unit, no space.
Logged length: 29.5mm
